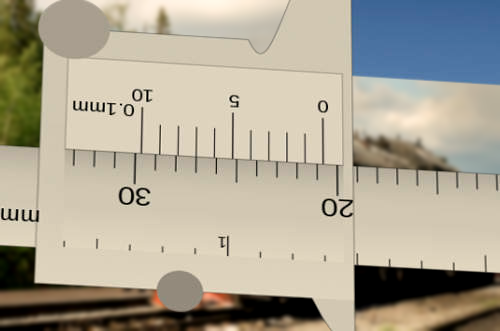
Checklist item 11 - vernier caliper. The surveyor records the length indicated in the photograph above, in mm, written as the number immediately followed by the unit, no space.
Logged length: 20.7mm
